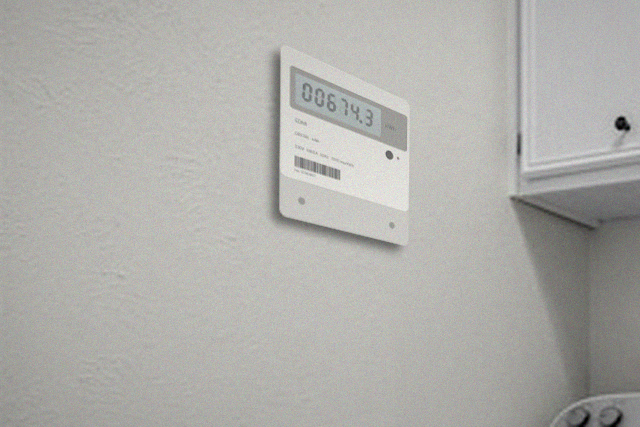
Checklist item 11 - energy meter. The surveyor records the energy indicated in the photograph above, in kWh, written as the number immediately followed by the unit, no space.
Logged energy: 674.3kWh
